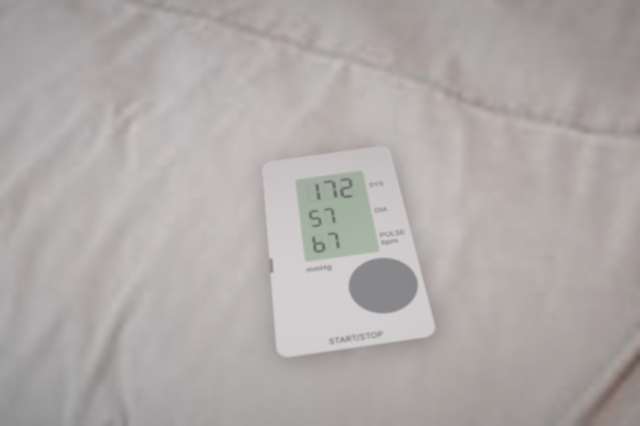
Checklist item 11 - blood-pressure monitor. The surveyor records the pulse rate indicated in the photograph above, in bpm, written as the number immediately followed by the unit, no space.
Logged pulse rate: 67bpm
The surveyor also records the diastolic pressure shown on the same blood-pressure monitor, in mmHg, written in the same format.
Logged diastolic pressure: 57mmHg
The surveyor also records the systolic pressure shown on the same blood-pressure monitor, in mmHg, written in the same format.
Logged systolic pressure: 172mmHg
